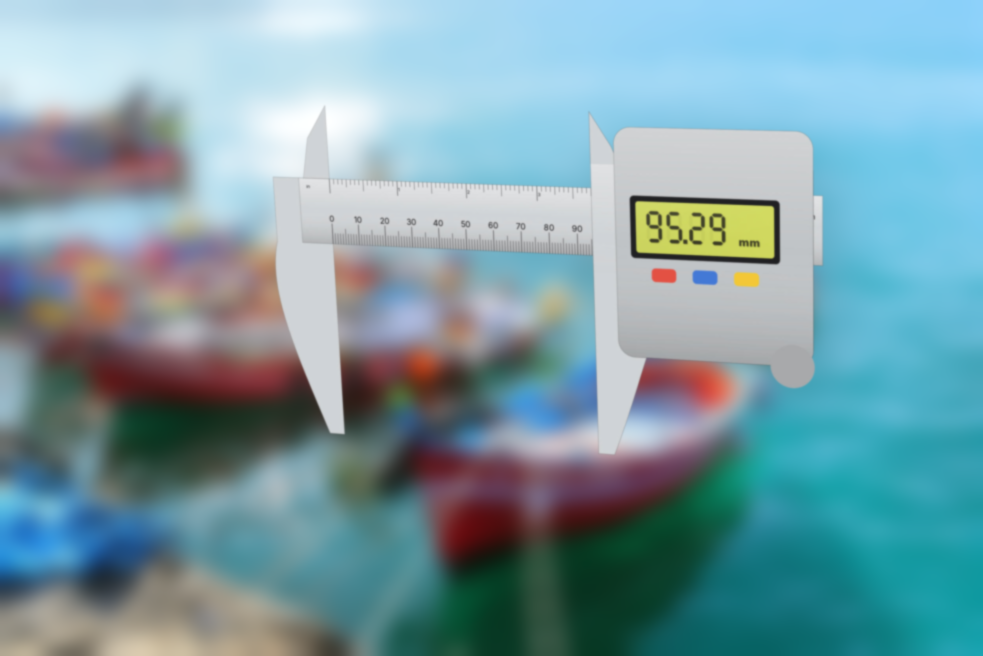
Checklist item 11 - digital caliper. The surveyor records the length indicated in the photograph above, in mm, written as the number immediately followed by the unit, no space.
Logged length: 95.29mm
